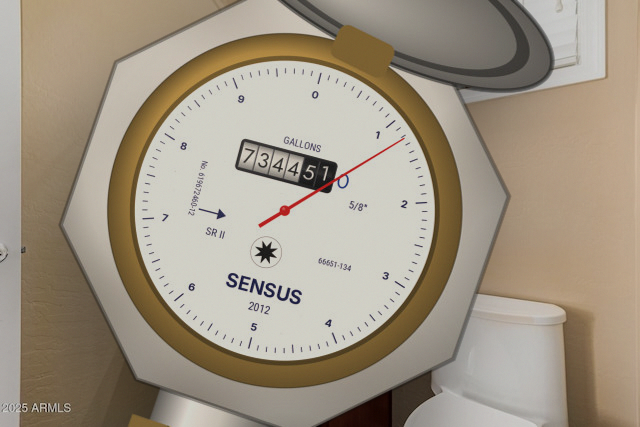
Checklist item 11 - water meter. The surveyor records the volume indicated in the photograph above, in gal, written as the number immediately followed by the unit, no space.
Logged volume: 7344511.2gal
